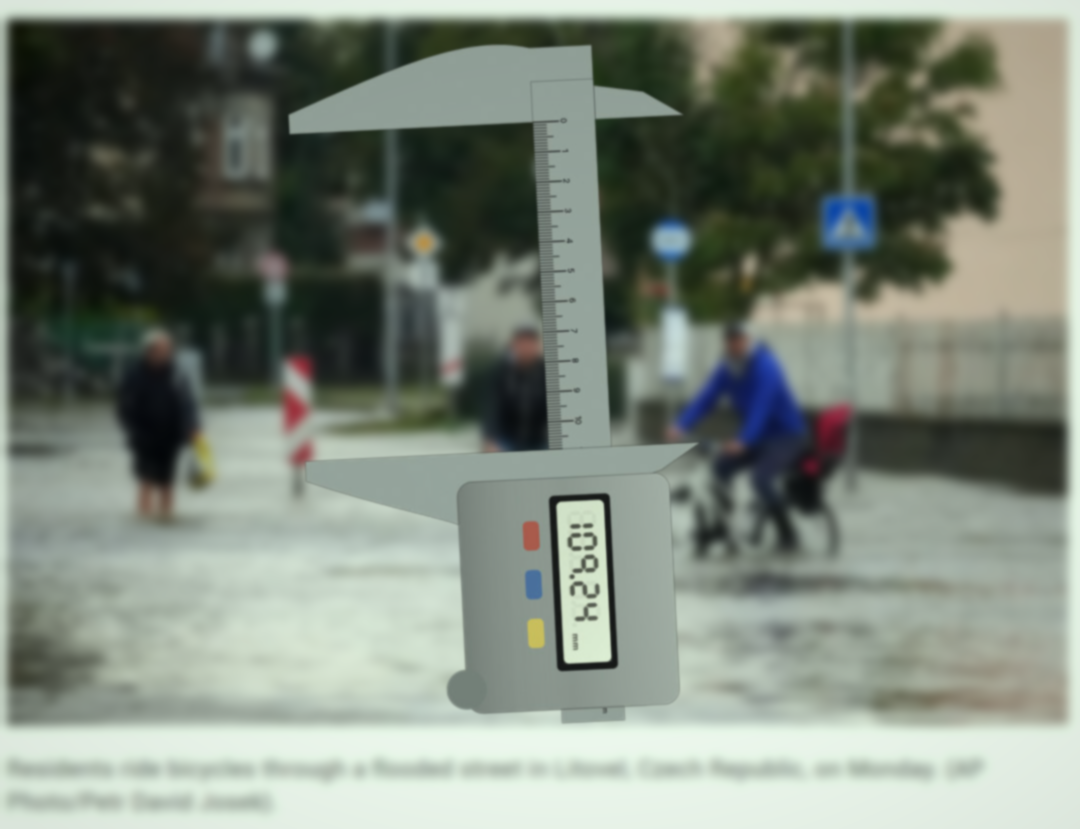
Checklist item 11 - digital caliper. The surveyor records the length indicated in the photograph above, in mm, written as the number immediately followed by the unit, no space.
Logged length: 109.24mm
